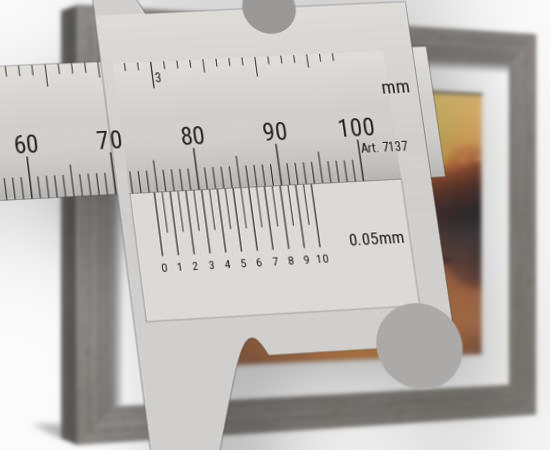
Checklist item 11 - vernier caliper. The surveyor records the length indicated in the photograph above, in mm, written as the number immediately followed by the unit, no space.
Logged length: 74.6mm
